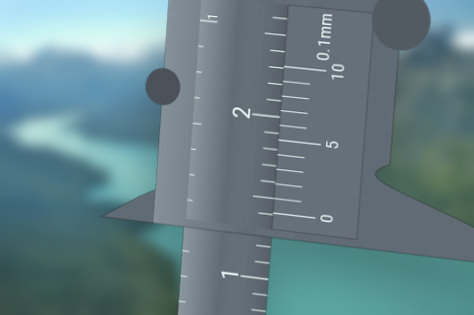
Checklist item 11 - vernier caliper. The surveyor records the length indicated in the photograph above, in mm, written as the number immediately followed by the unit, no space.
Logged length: 14.1mm
